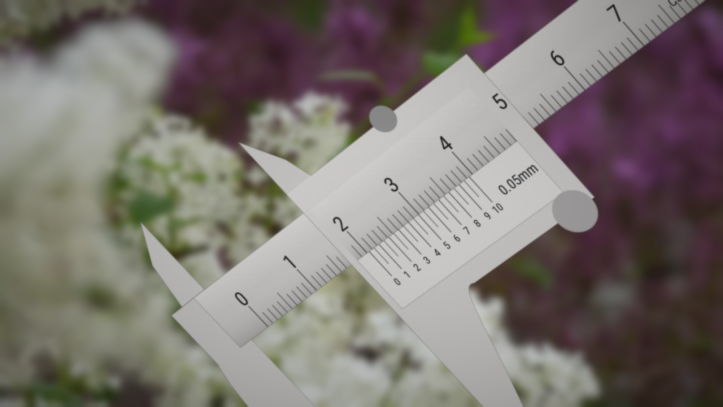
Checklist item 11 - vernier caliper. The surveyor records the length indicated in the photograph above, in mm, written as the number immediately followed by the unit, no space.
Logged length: 20.4mm
